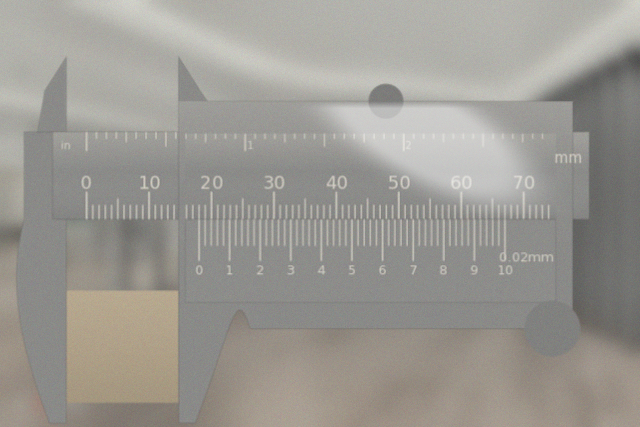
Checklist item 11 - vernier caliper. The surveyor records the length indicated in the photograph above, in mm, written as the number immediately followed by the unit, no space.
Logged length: 18.0mm
